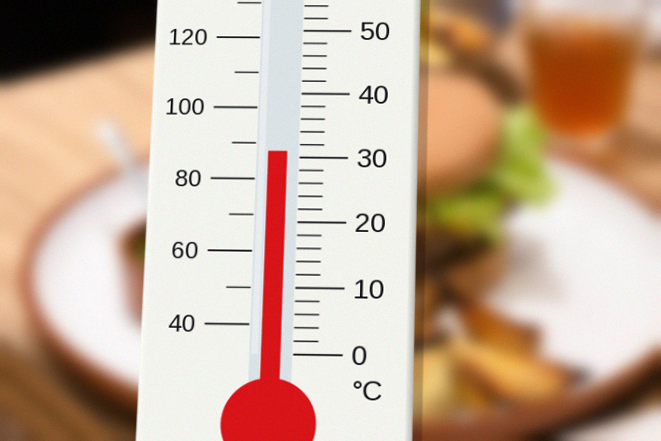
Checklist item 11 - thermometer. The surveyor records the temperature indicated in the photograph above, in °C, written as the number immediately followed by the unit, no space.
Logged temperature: 31°C
